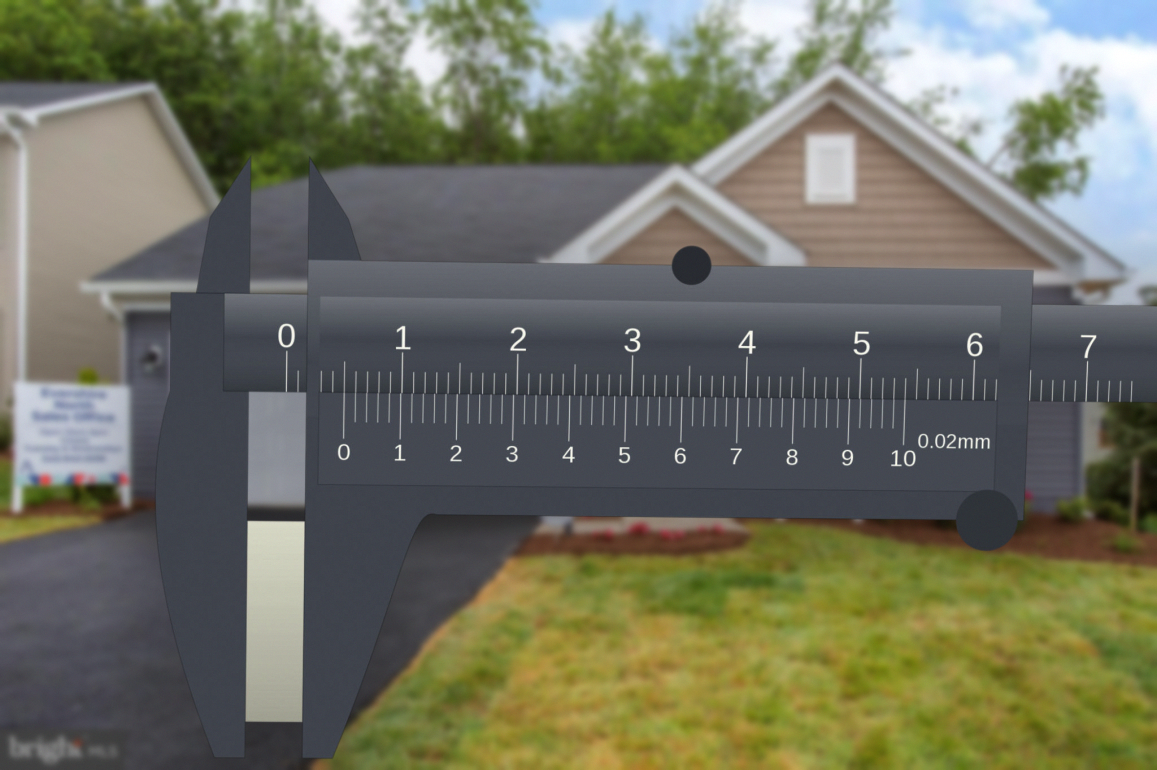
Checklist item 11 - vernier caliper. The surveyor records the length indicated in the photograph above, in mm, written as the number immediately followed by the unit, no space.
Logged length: 5.0mm
